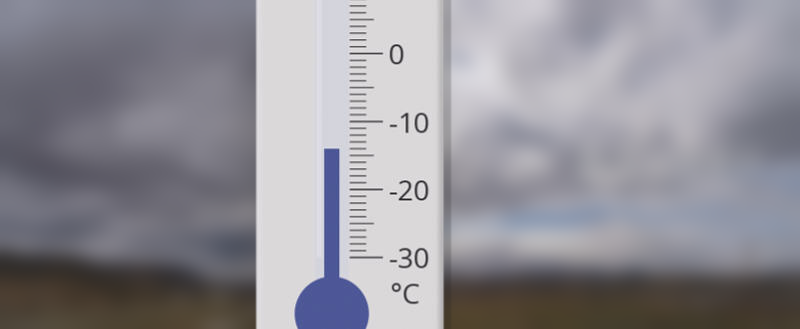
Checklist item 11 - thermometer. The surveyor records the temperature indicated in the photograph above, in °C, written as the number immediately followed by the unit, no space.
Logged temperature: -14°C
